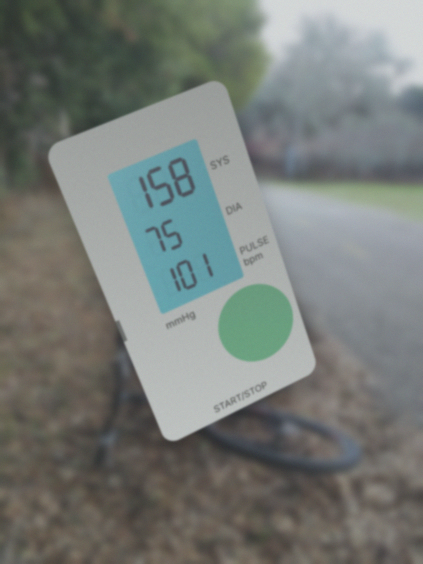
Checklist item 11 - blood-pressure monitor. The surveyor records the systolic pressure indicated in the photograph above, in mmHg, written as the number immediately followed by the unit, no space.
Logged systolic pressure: 158mmHg
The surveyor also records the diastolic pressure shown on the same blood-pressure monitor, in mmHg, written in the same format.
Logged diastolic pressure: 75mmHg
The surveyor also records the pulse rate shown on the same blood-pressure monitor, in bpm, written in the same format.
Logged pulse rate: 101bpm
